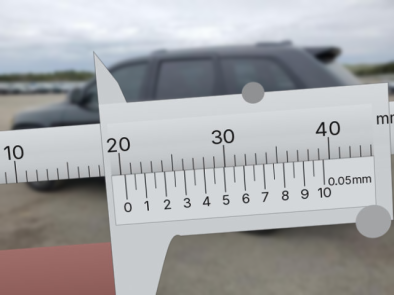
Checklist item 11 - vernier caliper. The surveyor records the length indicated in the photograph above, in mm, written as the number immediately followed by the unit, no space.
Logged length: 20.4mm
